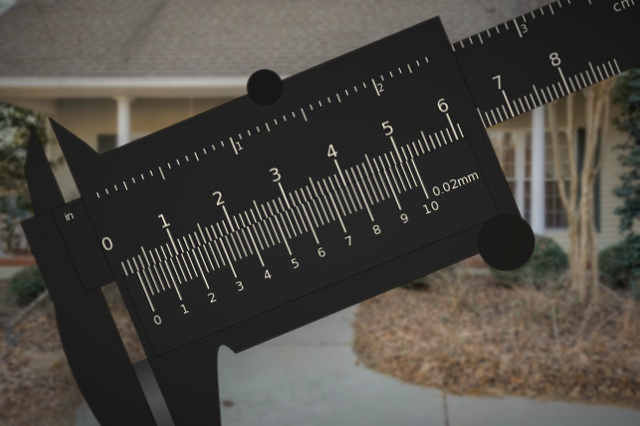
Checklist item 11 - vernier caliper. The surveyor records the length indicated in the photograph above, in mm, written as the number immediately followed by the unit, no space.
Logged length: 2.8mm
